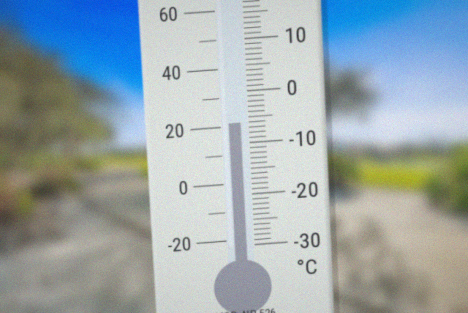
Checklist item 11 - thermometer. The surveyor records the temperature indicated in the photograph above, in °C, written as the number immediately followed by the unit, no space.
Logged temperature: -6°C
